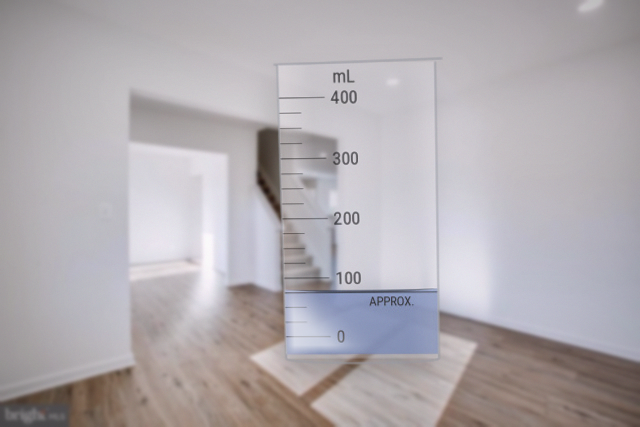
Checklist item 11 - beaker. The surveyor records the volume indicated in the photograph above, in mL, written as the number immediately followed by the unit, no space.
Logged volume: 75mL
